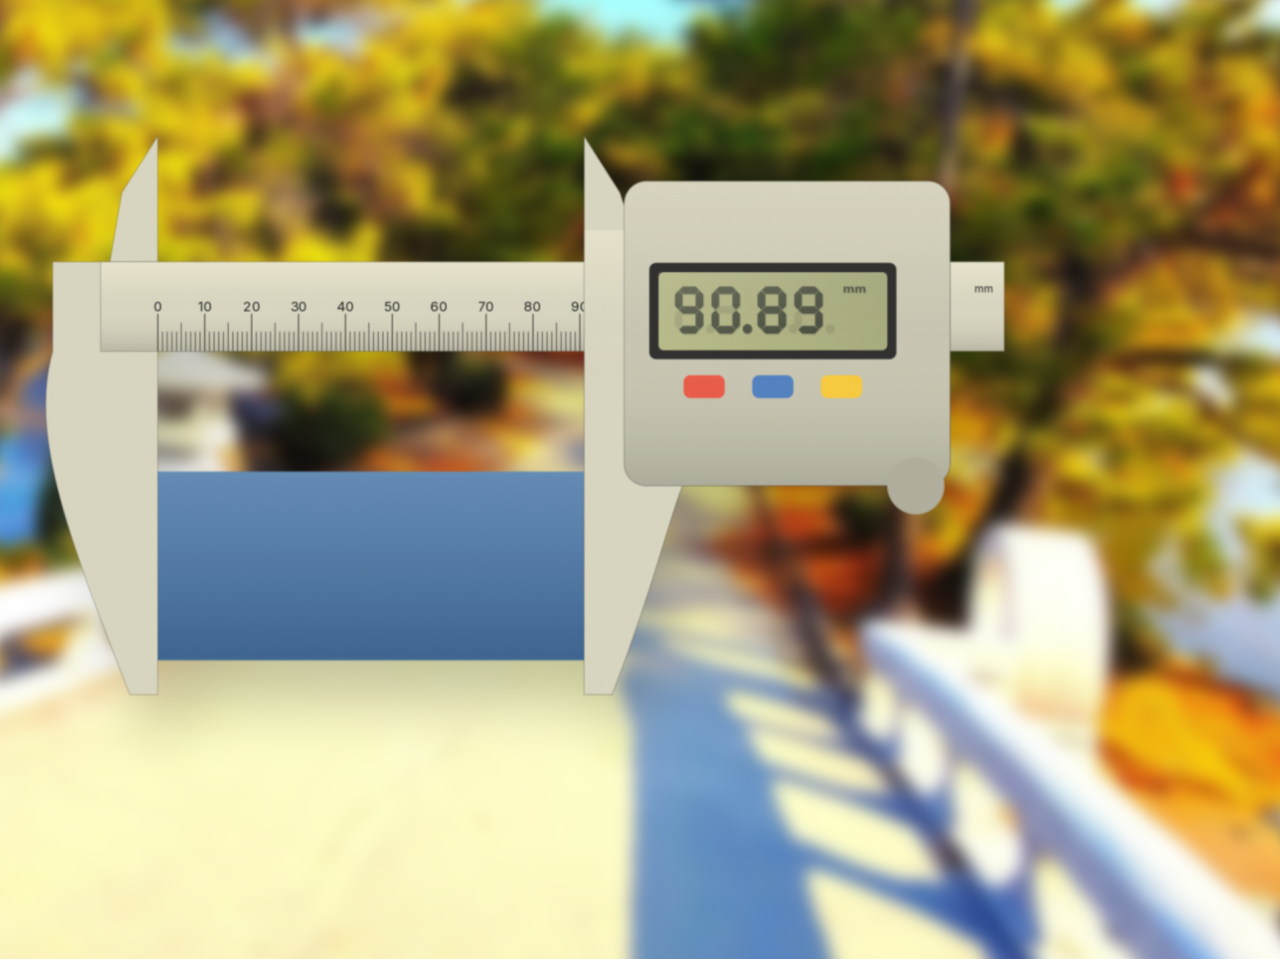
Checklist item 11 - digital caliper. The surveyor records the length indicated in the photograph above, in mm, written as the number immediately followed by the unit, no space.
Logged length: 90.89mm
